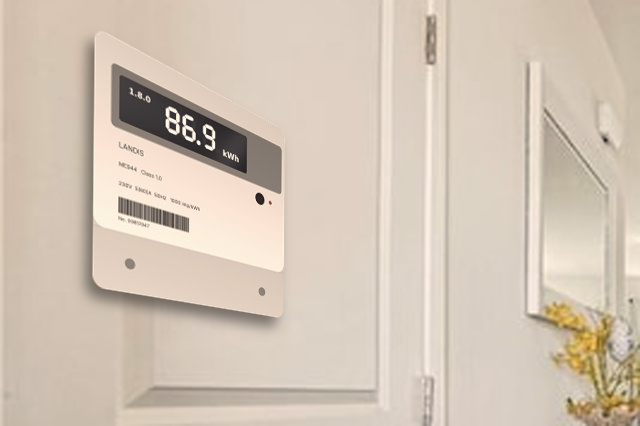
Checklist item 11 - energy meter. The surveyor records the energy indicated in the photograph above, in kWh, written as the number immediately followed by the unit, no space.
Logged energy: 86.9kWh
